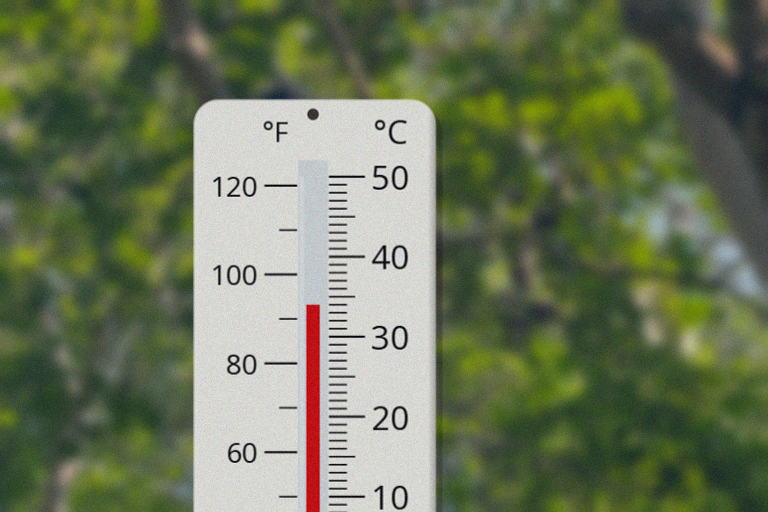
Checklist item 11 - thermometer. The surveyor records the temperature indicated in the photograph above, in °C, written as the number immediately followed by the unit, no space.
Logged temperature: 34°C
